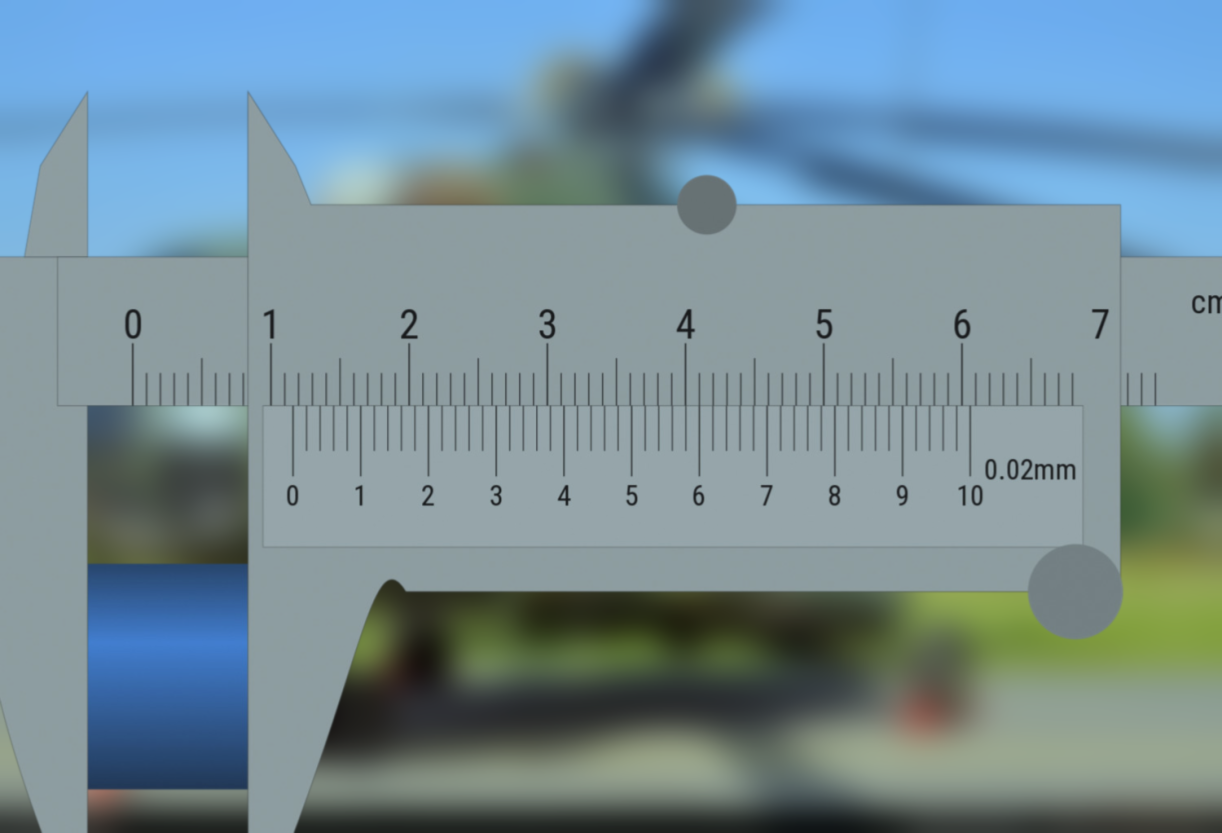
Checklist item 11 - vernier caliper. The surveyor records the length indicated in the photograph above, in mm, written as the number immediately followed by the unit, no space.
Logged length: 11.6mm
